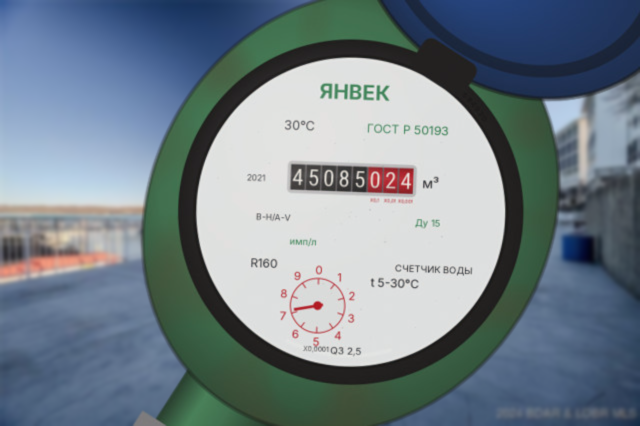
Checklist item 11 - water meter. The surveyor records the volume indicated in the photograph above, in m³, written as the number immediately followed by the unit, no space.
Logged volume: 45085.0247m³
